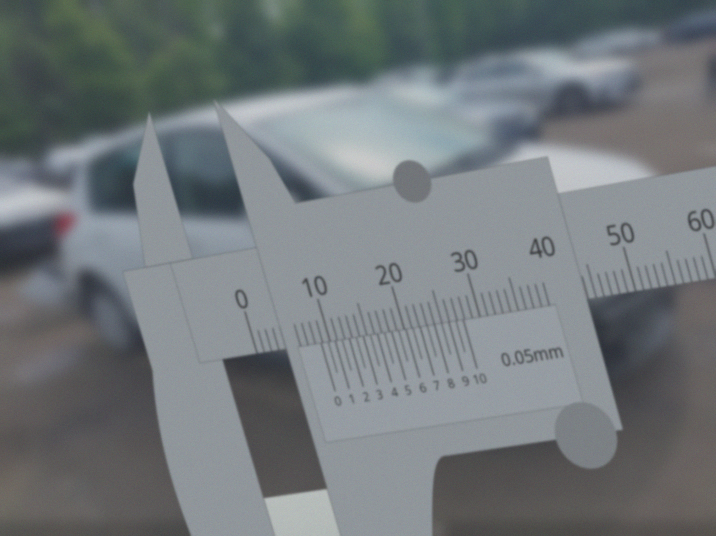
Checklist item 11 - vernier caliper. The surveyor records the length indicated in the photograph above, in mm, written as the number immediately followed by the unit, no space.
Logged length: 8.8mm
